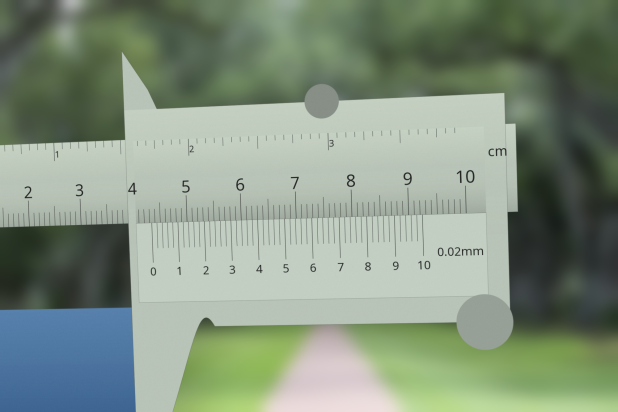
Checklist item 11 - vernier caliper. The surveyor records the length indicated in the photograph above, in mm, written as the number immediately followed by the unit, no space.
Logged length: 43.4mm
